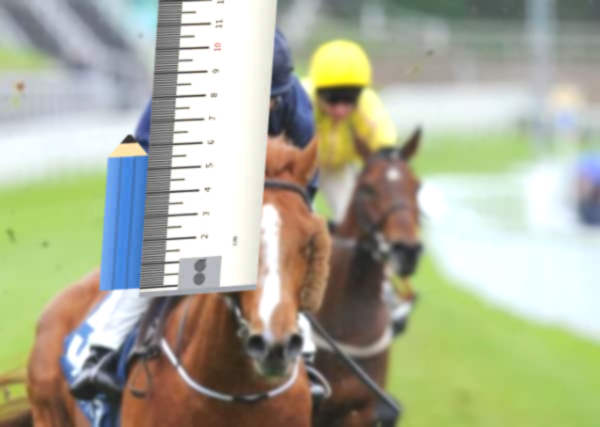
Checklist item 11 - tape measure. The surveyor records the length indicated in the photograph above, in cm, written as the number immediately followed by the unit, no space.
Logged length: 6.5cm
